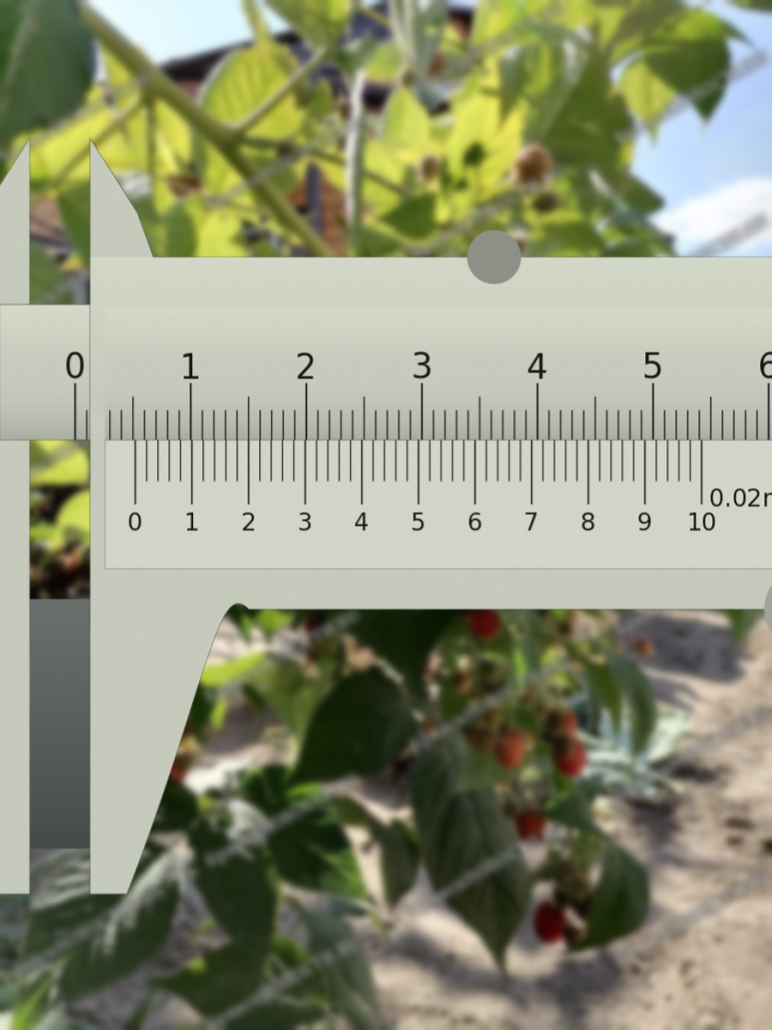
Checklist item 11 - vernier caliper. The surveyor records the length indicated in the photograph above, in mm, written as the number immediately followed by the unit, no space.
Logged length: 5.2mm
